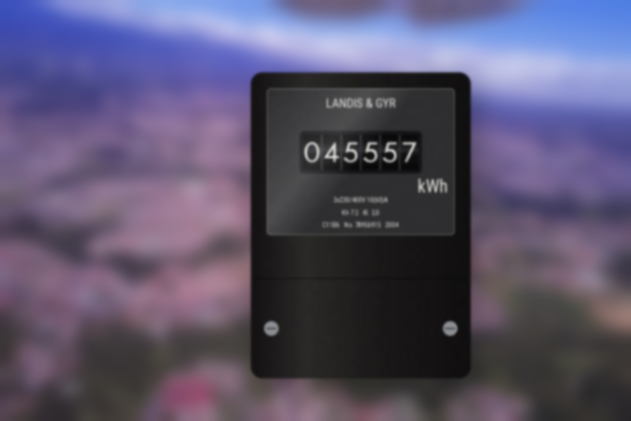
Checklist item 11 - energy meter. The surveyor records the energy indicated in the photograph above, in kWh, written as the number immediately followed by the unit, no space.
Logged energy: 45557kWh
